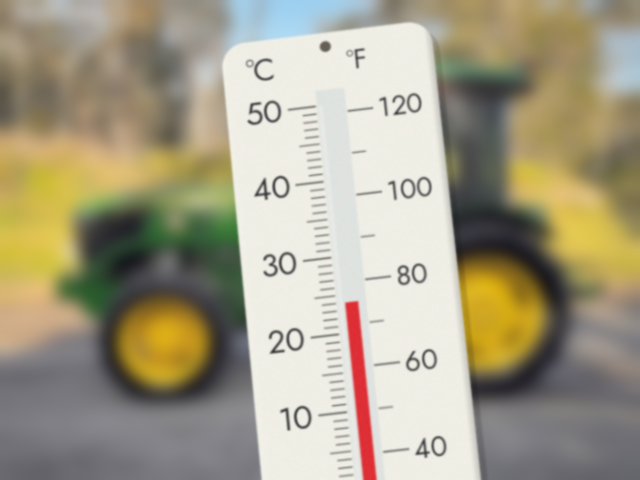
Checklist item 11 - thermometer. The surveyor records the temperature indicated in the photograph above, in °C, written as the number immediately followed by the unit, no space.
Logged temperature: 24°C
